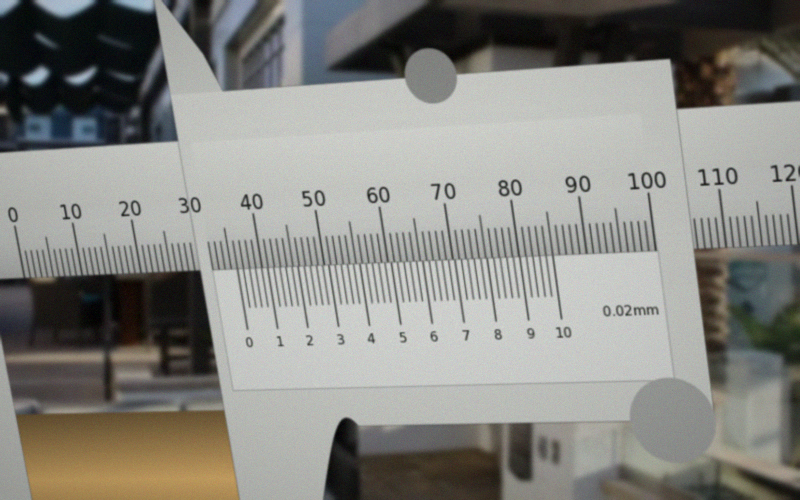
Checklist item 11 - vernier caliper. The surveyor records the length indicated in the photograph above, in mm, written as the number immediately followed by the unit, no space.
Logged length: 36.0mm
